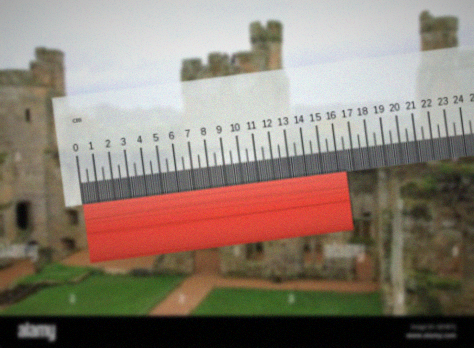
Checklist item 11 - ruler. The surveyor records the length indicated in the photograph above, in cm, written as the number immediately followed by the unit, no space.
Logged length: 16.5cm
